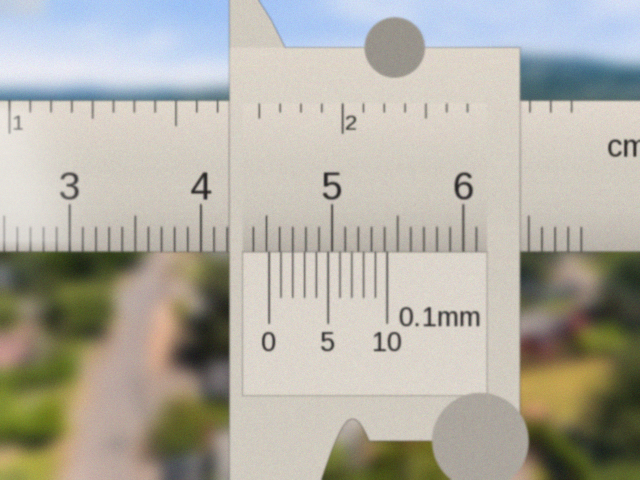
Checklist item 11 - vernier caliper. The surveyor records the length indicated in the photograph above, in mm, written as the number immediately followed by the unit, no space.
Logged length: 45.2mm
